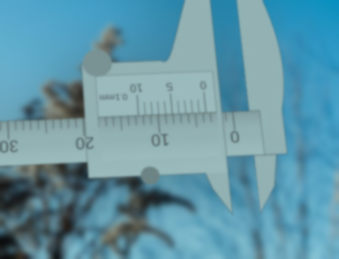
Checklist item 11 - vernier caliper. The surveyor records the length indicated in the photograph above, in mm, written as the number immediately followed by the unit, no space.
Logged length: 3.6mm
